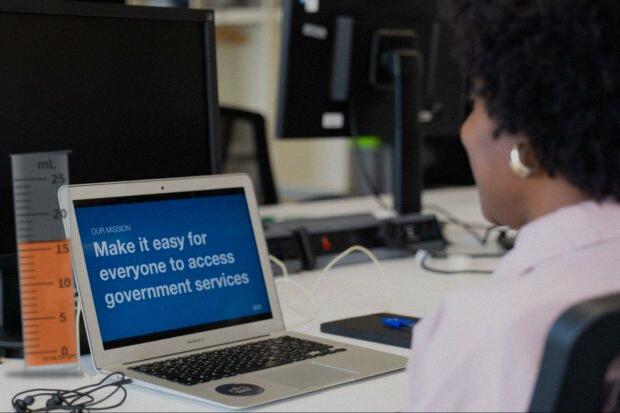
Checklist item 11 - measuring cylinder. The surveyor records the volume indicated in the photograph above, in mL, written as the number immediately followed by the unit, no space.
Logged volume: 16mL
